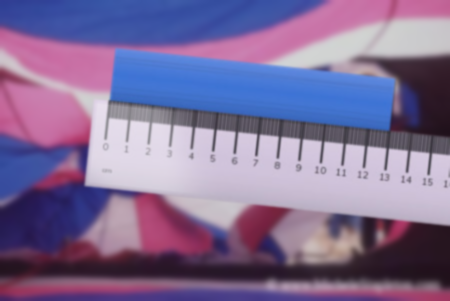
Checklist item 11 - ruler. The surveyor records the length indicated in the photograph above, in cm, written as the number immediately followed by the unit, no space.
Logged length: 13cm
